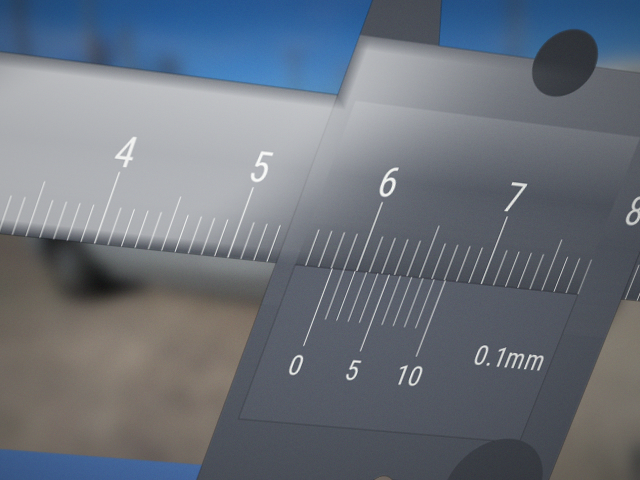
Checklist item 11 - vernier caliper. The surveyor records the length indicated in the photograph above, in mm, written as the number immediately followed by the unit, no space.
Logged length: 58.1mm
